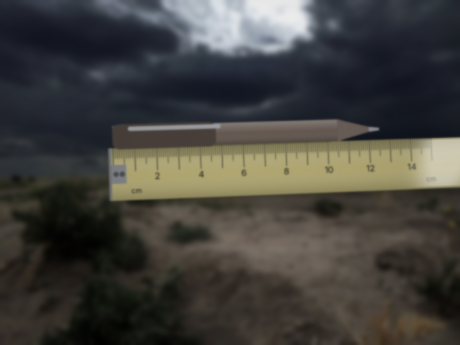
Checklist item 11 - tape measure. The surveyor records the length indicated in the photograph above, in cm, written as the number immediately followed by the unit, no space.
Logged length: 12.5cm
